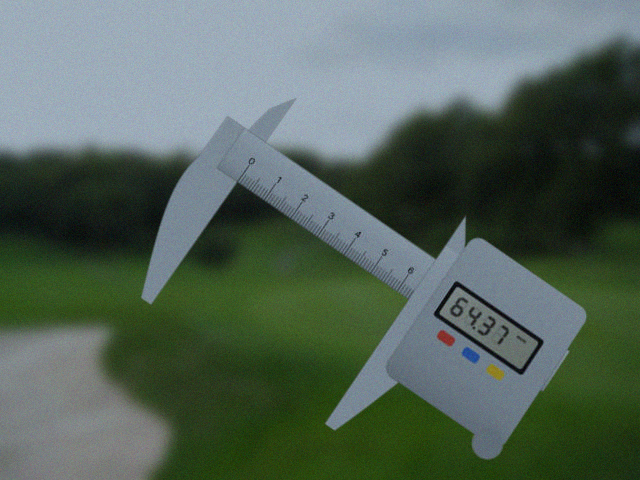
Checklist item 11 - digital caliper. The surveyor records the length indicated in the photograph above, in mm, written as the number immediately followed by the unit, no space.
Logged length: 64.37mm
